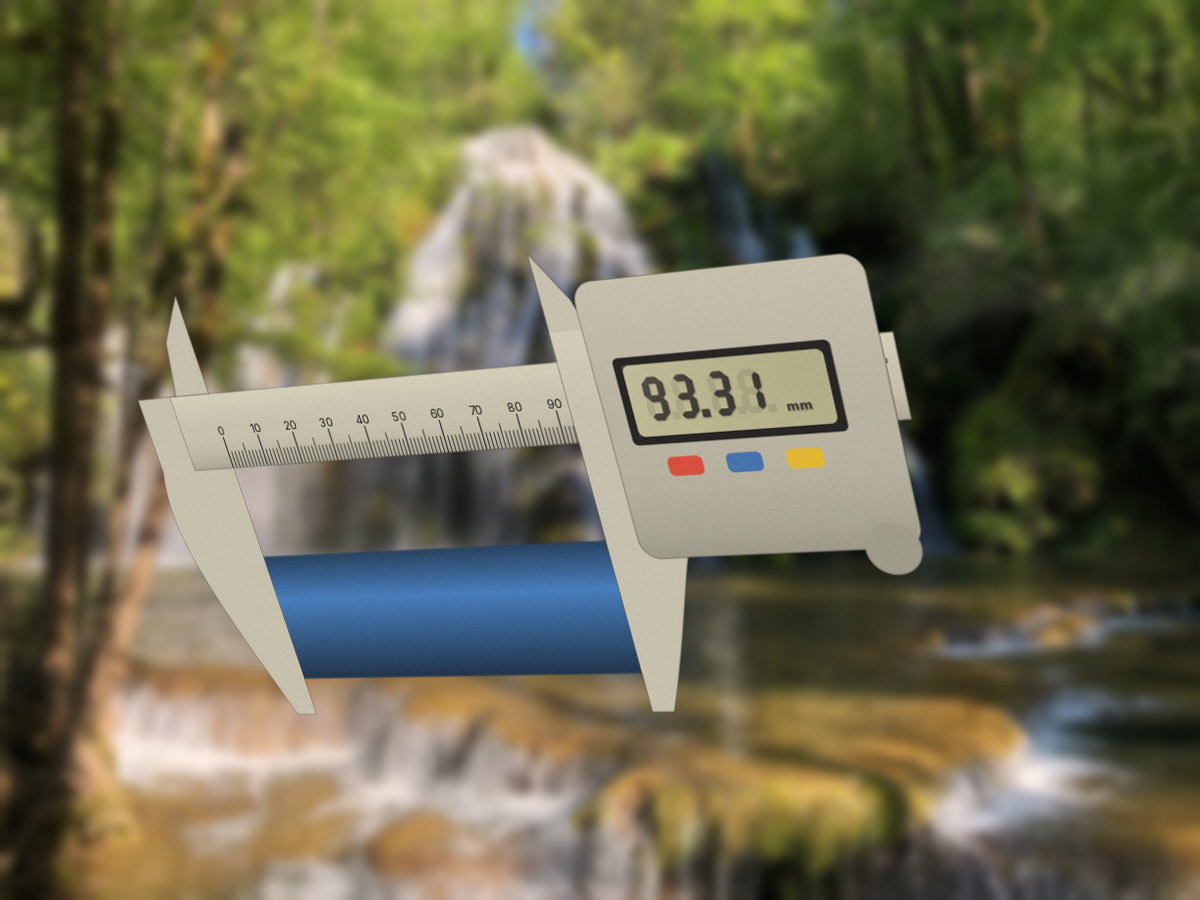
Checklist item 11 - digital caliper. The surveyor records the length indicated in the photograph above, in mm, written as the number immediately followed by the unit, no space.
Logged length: 93.31mm
